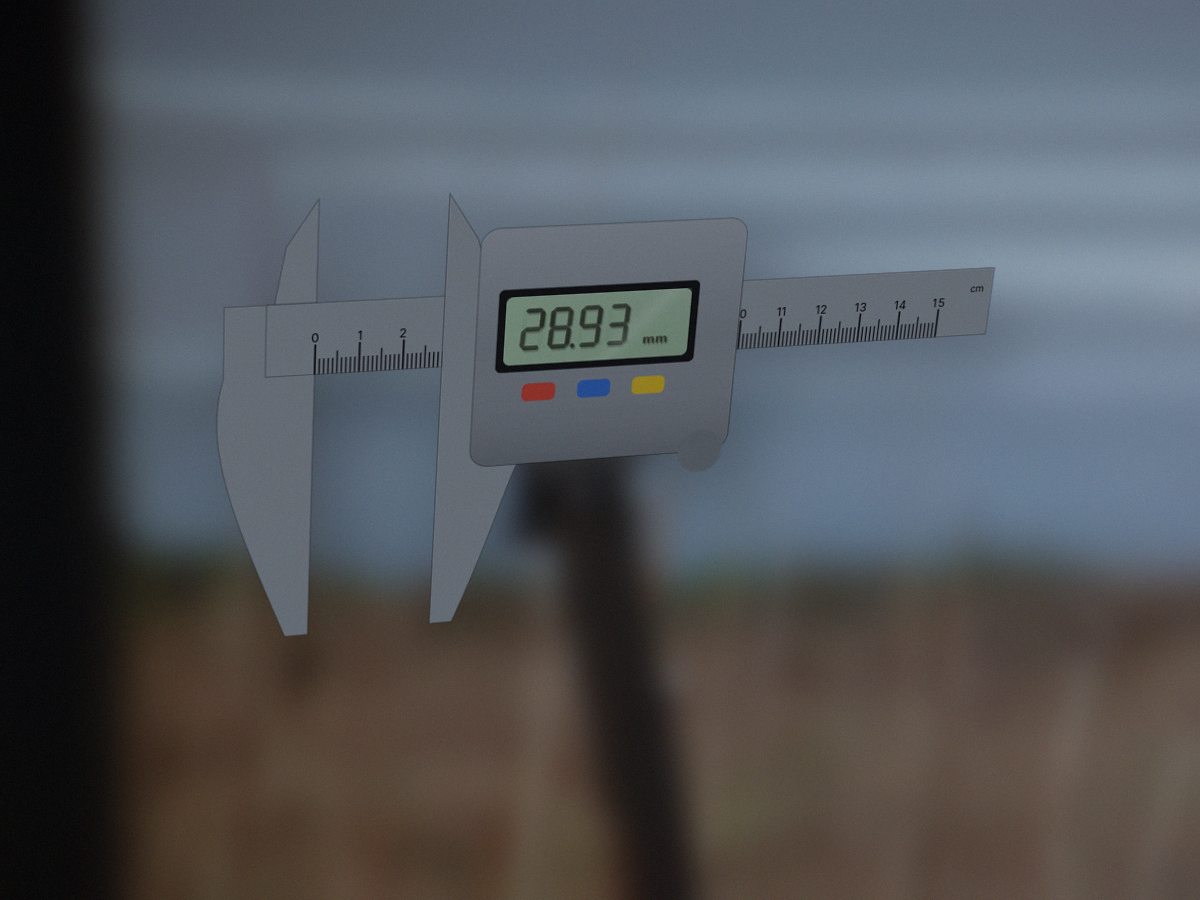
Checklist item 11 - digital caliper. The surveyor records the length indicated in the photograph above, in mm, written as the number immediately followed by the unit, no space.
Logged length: 28.93mm
